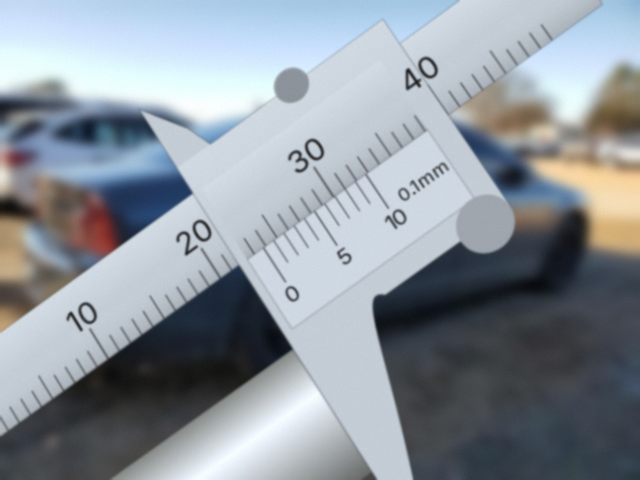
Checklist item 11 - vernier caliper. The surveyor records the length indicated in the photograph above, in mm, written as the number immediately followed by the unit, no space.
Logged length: 23.8mm
